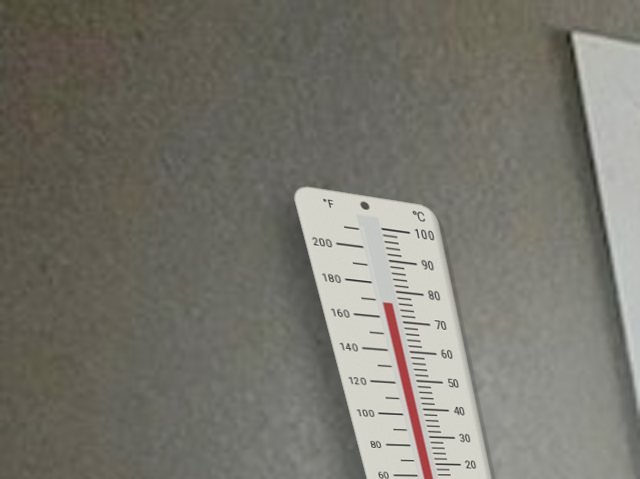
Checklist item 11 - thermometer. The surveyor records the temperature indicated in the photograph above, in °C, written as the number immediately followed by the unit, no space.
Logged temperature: 76°C
